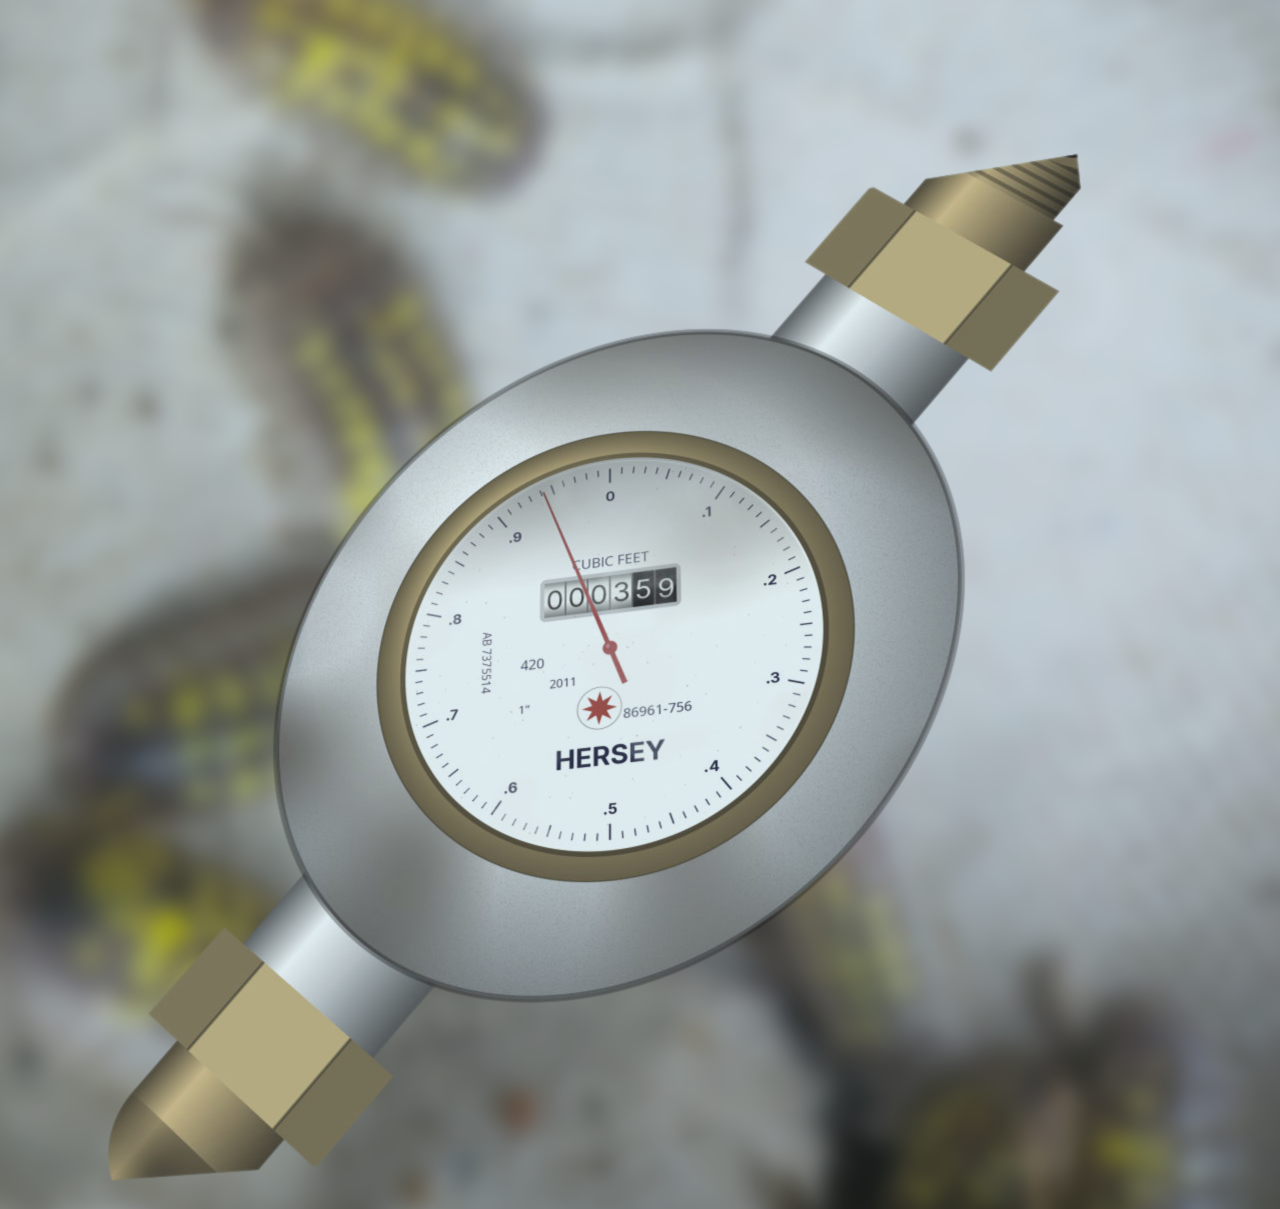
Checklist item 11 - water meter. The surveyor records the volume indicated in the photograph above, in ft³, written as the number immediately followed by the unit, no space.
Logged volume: 358.94ft³
